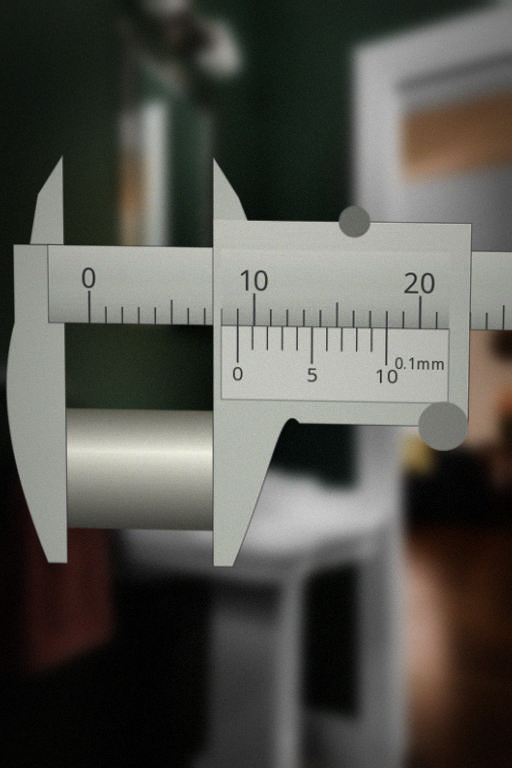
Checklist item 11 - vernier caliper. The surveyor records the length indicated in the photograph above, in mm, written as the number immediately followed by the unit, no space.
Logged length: 9.0mm
